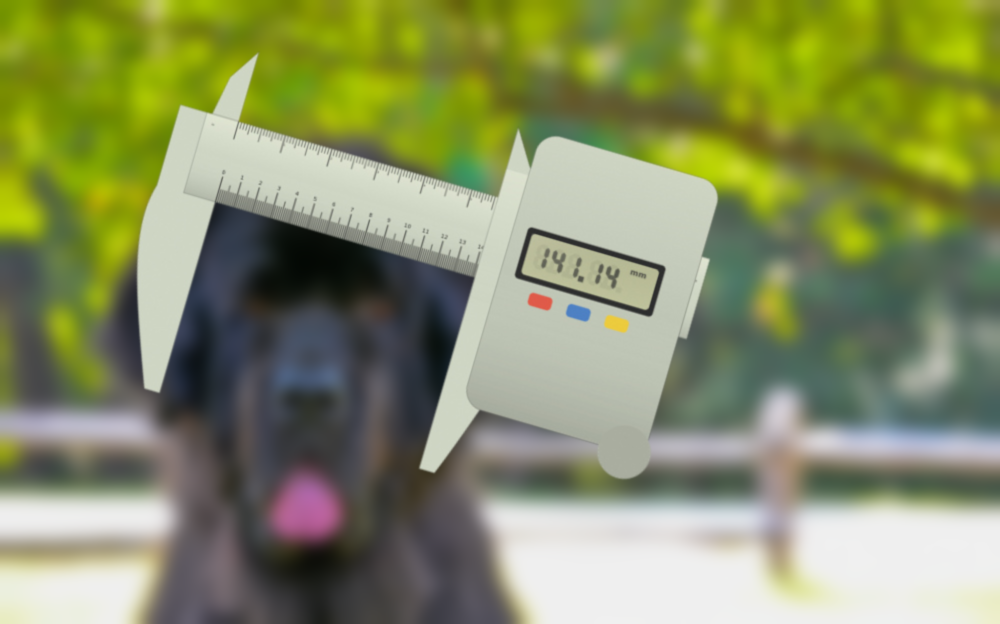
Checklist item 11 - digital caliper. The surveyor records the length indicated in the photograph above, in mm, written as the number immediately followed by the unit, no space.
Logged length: 141.14mm
